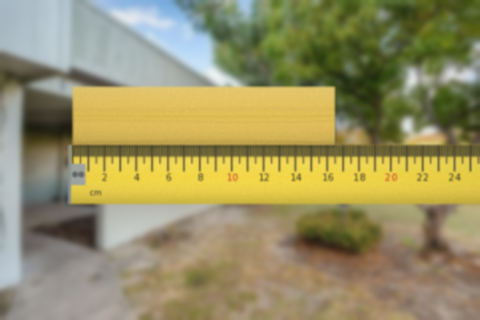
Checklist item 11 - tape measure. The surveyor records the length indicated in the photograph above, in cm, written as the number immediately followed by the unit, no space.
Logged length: 16.5cm
